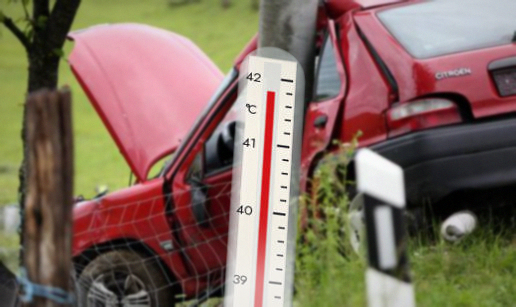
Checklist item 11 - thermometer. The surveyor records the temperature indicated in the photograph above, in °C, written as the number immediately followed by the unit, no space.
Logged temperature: 41.8°C
